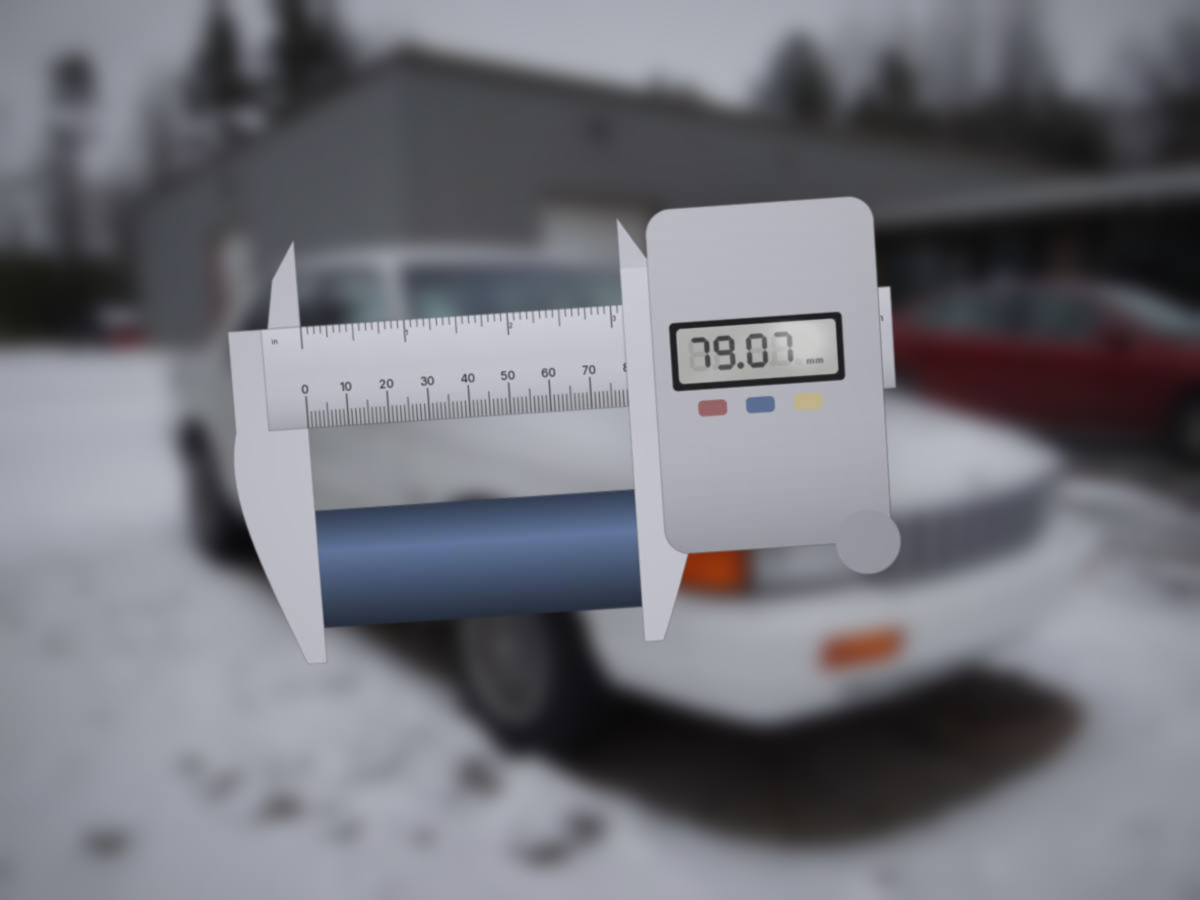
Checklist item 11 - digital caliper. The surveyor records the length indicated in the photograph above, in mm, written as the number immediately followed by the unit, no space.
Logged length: 79.07mm
